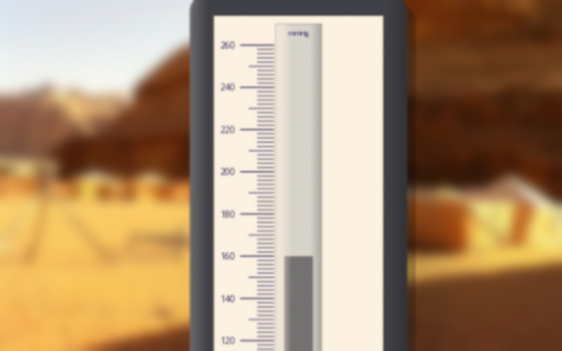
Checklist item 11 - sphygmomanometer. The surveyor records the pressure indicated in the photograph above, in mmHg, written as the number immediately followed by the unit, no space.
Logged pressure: 160mmHg
